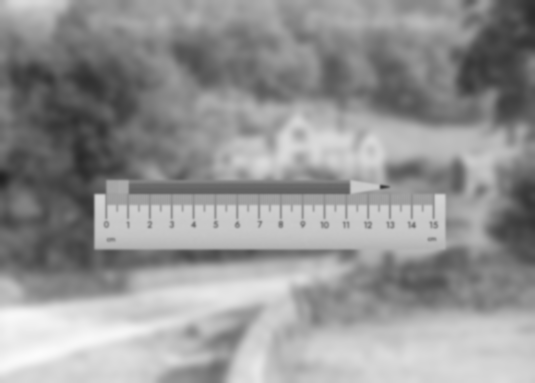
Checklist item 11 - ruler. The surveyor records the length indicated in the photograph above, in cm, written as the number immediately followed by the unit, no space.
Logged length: 13cm
